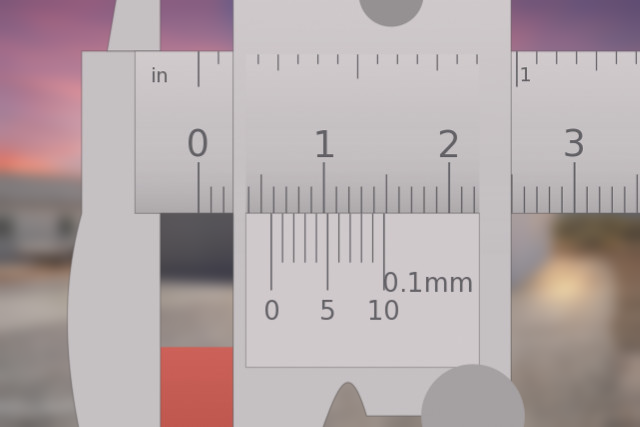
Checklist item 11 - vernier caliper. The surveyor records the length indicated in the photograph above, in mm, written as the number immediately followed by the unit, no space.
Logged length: 5.8mm
